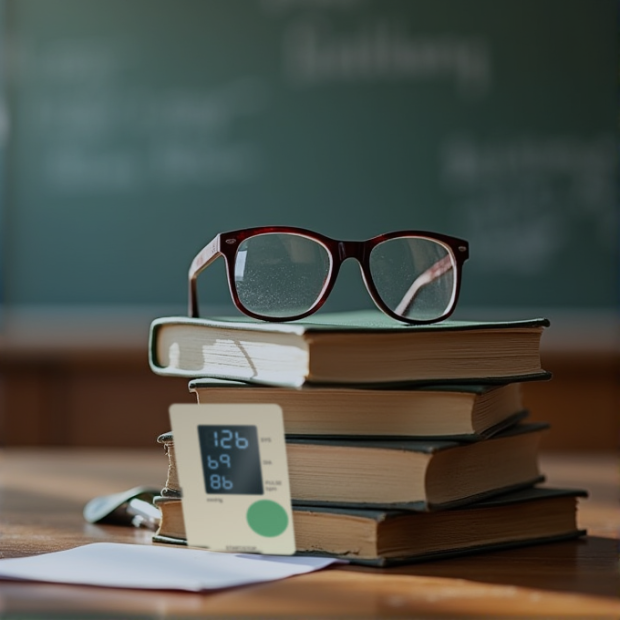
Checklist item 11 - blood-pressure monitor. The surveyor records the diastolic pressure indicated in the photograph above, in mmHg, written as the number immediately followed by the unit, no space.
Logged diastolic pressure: 69mmHg
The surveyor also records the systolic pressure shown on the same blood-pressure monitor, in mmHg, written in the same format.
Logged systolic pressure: 126mmHg
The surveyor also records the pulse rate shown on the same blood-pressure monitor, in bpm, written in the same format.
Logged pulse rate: 86bpm
